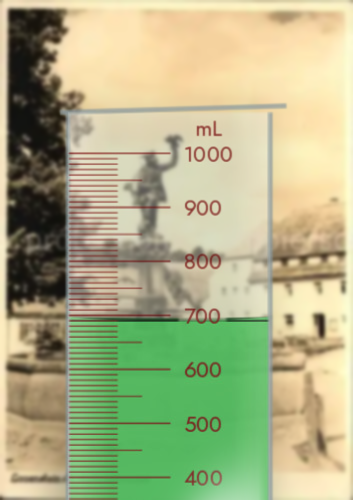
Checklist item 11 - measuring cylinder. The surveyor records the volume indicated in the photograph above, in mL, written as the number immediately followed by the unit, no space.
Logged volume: 690mL
